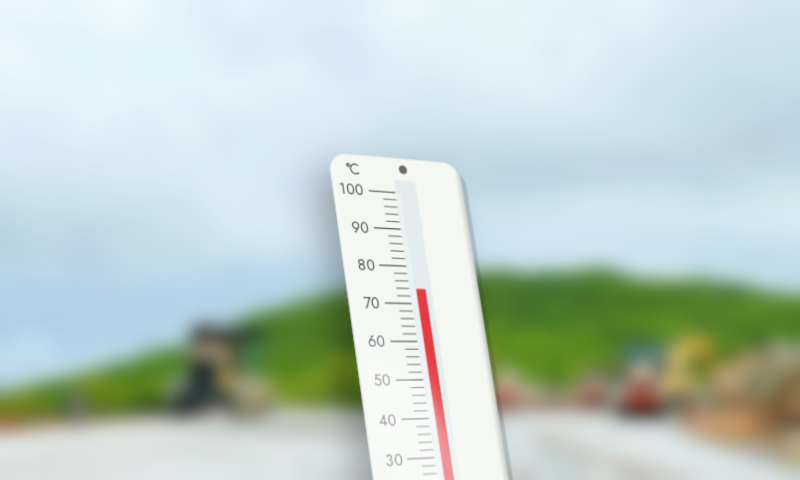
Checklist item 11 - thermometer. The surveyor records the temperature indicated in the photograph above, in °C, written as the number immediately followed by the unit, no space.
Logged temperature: 74°C
